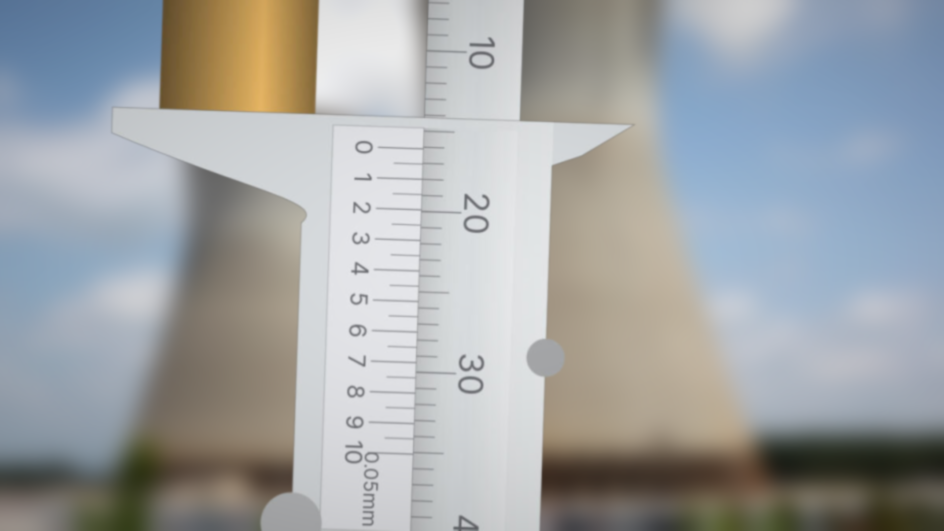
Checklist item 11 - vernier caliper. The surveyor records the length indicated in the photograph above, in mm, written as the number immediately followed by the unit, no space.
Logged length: 16.1mm
